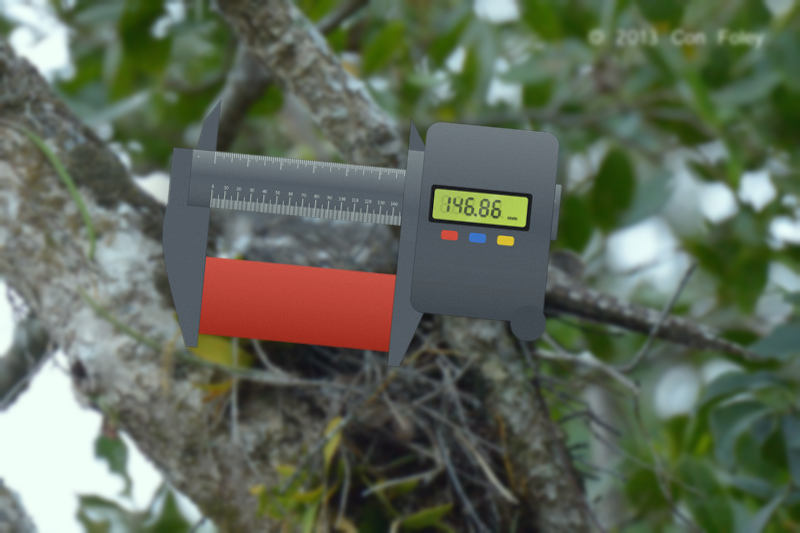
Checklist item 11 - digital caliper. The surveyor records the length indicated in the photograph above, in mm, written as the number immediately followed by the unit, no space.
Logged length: 146.86mm
